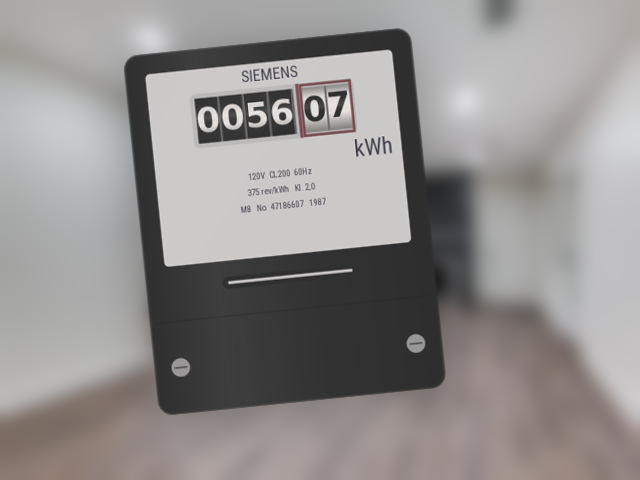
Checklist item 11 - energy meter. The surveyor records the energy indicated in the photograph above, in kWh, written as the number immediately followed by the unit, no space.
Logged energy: 56.07kWh
